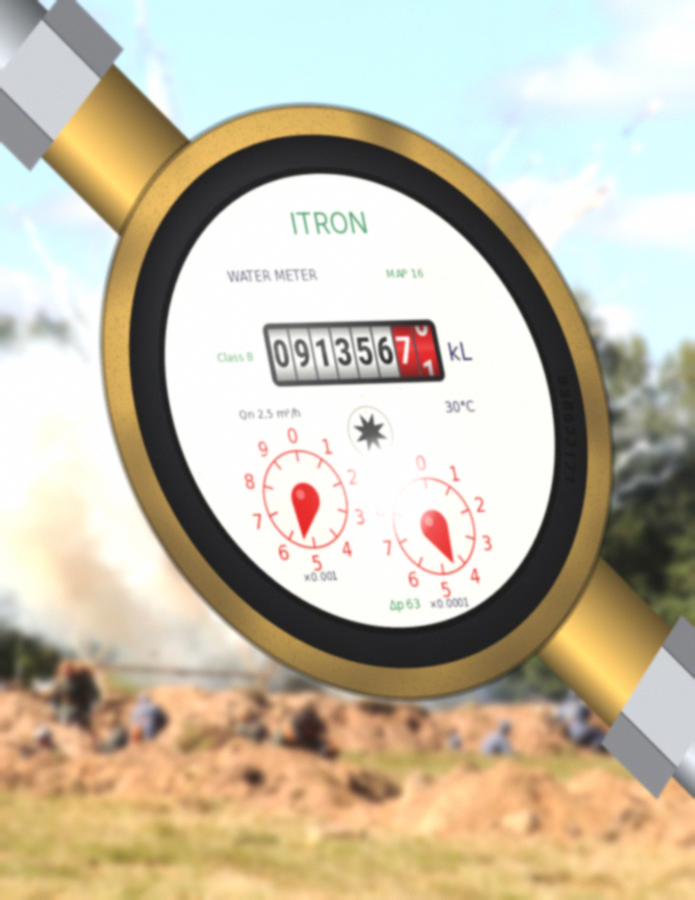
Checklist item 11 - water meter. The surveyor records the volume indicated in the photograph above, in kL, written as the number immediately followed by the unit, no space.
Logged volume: 91356.7054kL
